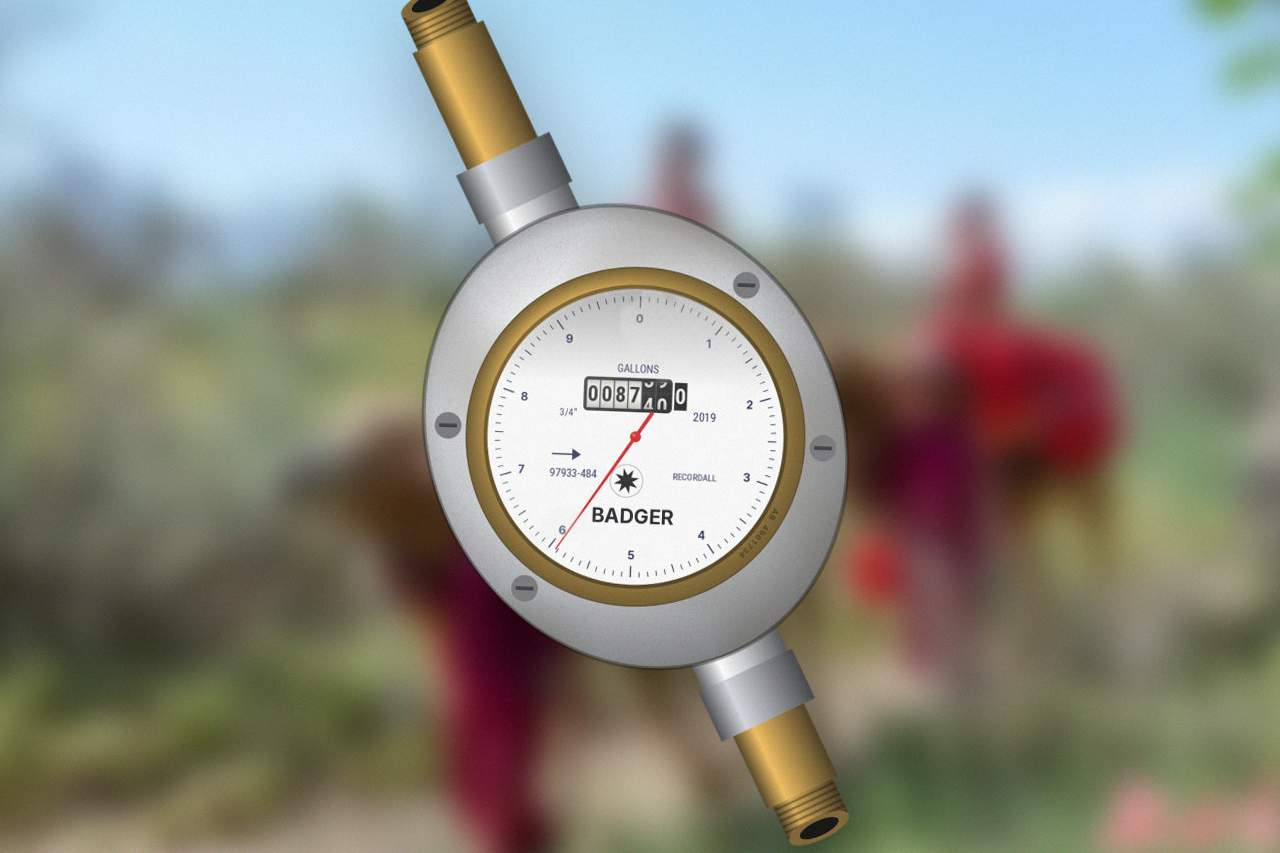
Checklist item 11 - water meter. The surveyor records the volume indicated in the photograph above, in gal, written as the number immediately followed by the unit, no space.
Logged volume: 87395.9gal
